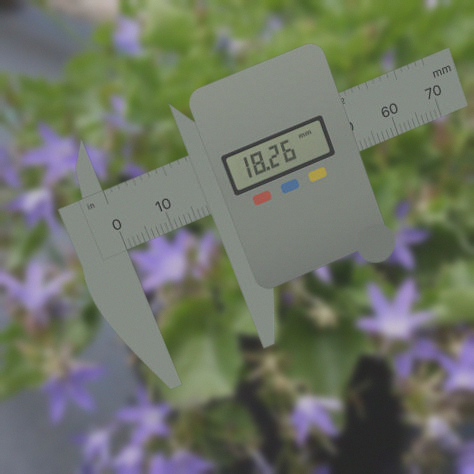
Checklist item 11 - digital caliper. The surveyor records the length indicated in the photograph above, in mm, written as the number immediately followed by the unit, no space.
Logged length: 18.26mm
